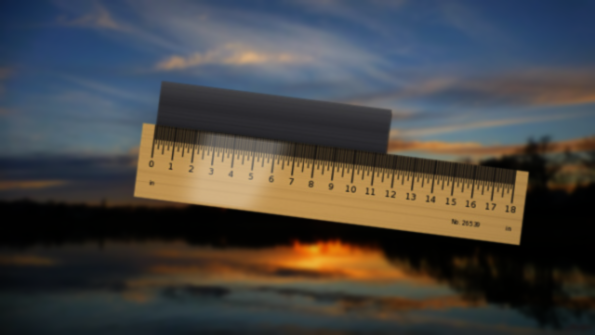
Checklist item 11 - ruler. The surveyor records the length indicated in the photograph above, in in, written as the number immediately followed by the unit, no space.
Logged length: 11.5in
